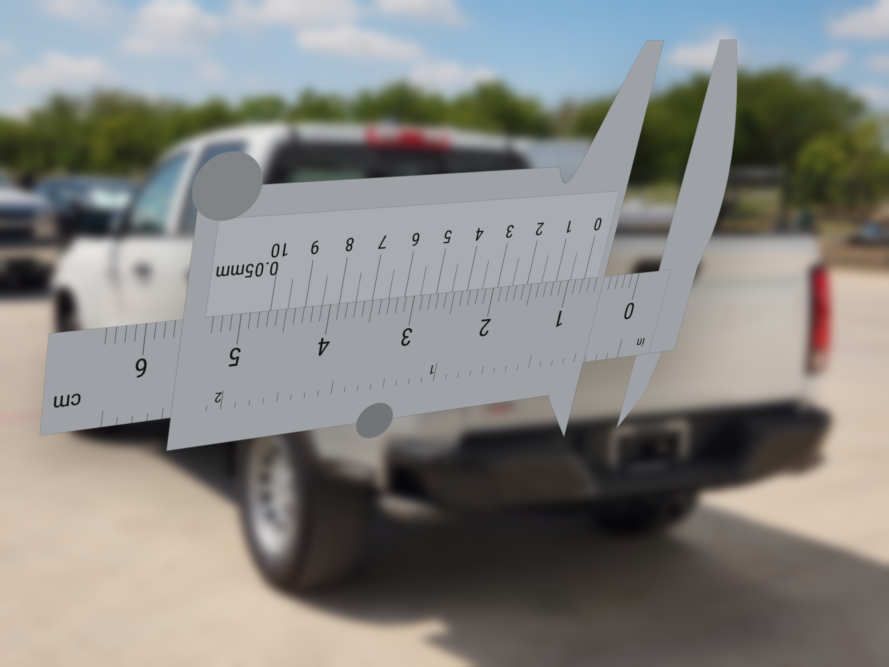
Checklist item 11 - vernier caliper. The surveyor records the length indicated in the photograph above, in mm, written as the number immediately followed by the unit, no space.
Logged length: 7.8mm
